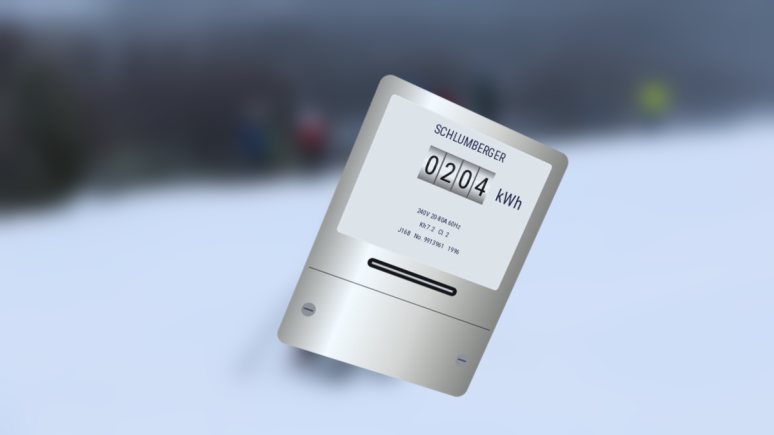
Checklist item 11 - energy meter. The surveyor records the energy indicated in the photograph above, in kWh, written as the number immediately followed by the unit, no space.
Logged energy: 204kWh
